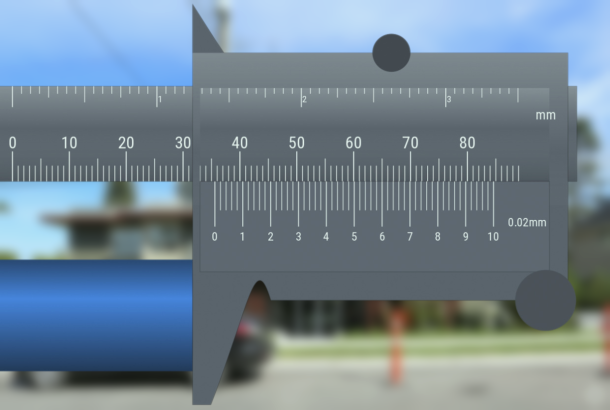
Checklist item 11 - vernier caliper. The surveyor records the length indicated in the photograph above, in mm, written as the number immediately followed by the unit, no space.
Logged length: 35.6mm
